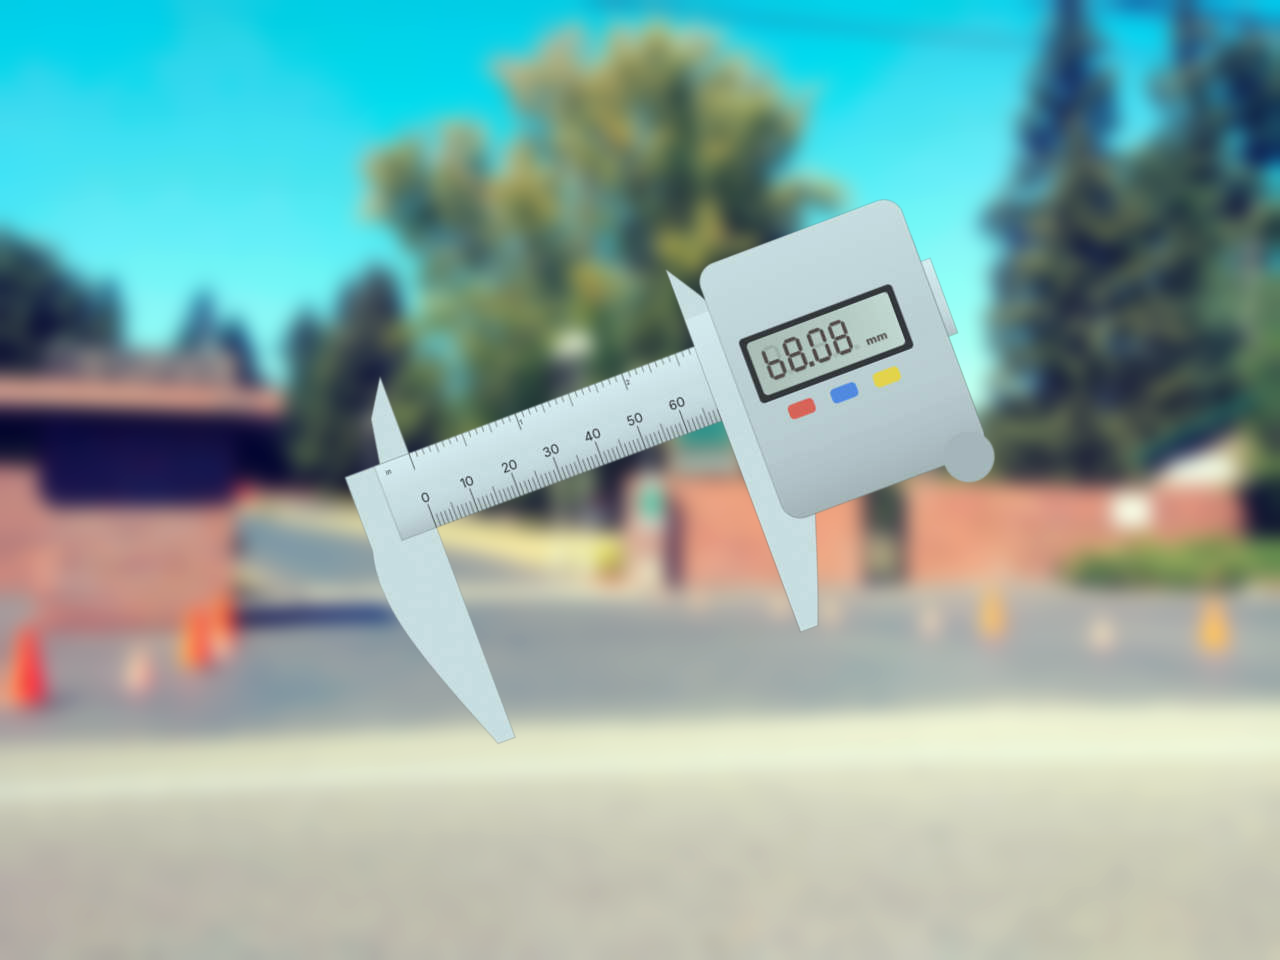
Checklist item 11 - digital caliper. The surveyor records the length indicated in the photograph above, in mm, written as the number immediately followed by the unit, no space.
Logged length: 68.08mm
